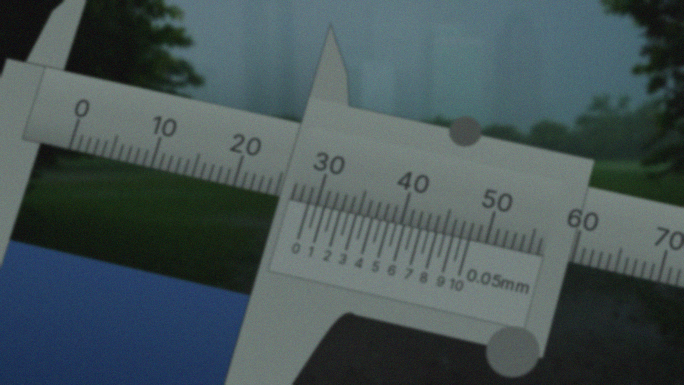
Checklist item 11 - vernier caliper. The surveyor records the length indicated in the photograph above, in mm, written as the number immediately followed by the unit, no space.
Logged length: 29.0mm
